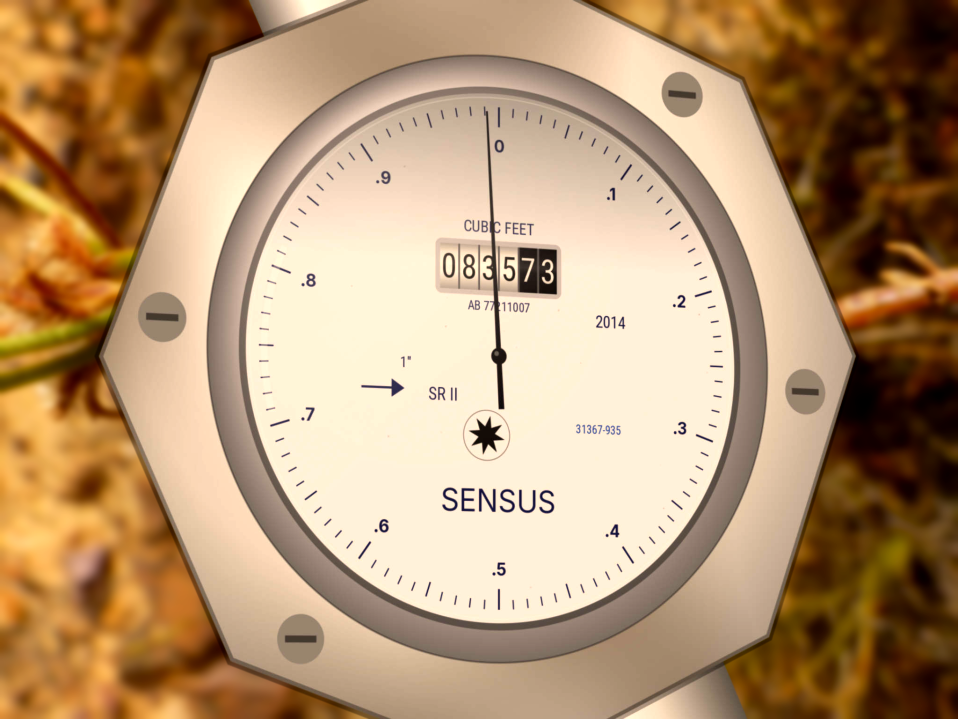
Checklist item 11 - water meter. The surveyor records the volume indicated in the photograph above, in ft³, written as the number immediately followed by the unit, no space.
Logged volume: 83572.99ft³
